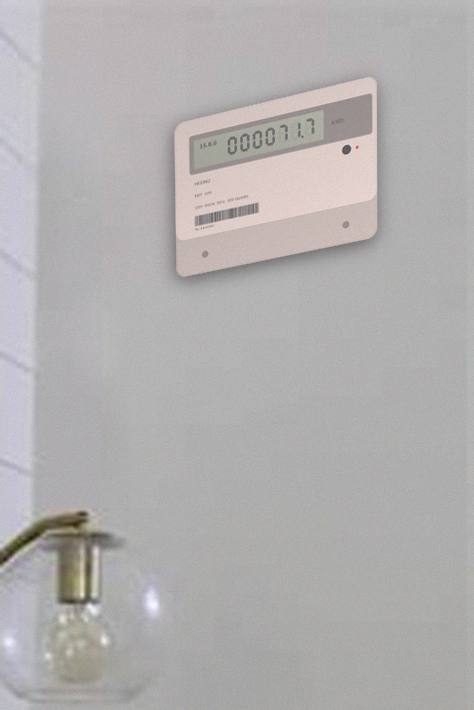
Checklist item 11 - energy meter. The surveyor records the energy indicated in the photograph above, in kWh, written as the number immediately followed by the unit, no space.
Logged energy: 71.7kWh
